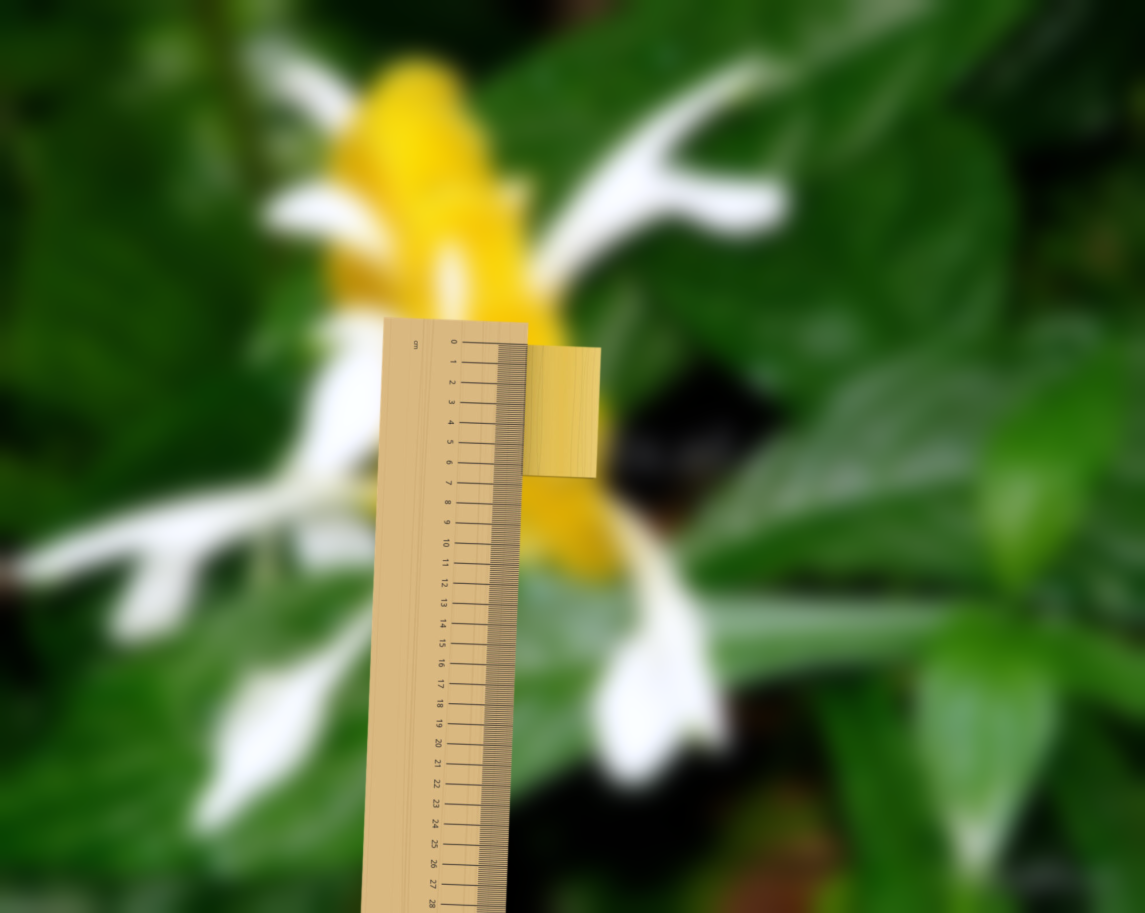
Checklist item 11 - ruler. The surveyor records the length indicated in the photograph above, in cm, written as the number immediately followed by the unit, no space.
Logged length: 6.5cm
